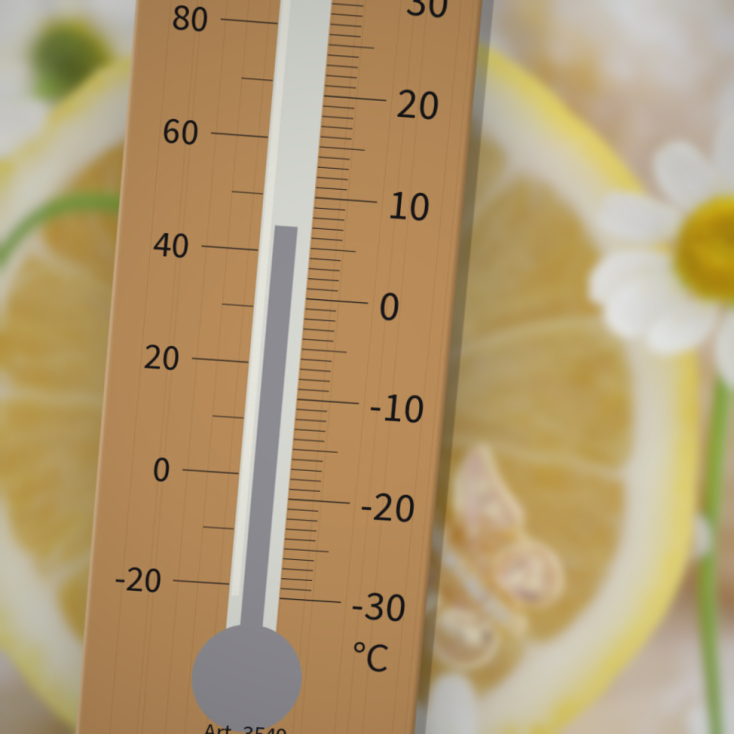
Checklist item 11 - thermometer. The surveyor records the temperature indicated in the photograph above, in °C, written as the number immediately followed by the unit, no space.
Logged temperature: 7°C
